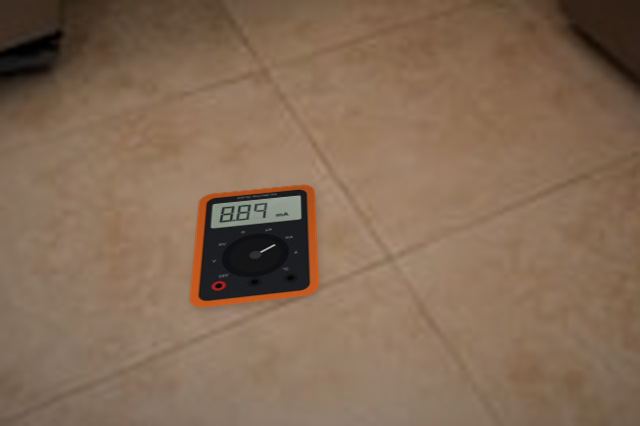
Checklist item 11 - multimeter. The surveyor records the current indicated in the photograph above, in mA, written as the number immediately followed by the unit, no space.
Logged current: 8.89mA
